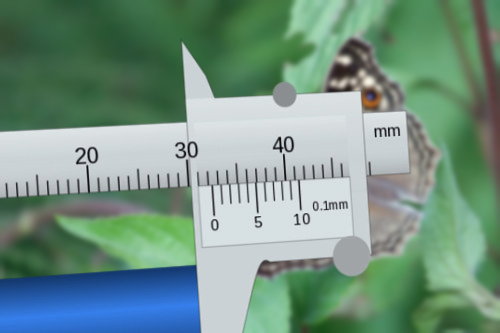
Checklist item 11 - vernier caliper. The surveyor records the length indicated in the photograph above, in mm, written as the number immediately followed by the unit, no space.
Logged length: 32.4mm
